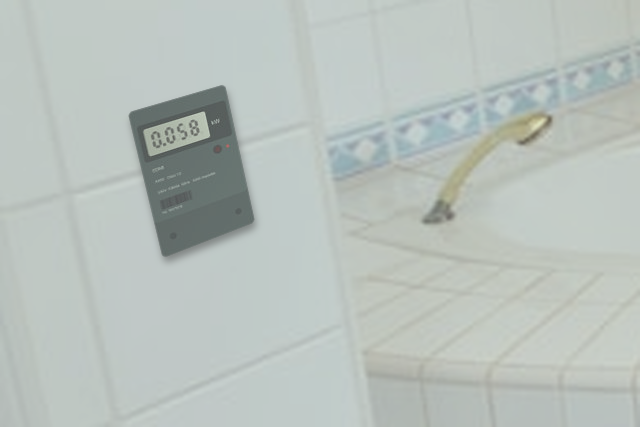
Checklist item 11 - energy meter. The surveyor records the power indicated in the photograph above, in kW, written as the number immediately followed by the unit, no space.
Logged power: 0.058kW
